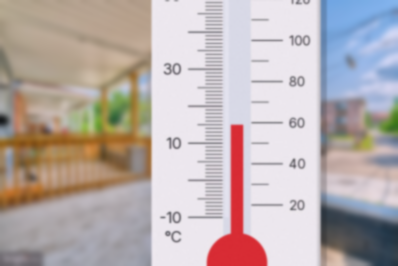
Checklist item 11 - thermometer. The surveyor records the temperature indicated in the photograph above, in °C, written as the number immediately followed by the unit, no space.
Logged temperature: 15°C
